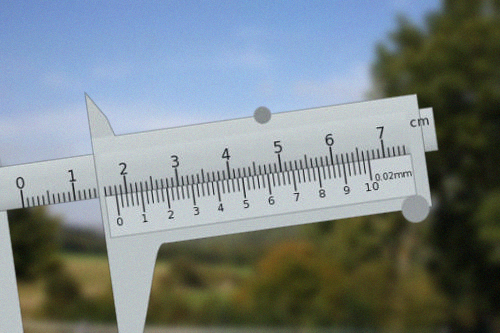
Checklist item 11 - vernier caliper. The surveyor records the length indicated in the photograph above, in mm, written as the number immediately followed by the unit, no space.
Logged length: 18.0mm
